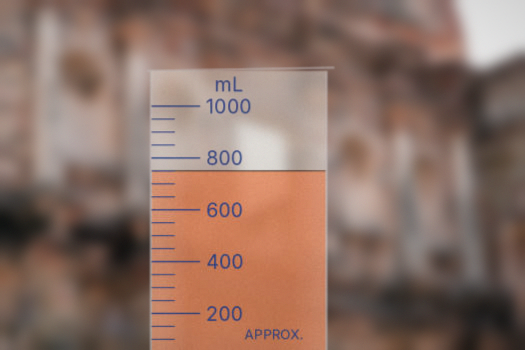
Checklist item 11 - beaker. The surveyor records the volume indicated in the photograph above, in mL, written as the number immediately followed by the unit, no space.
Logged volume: 750mL
